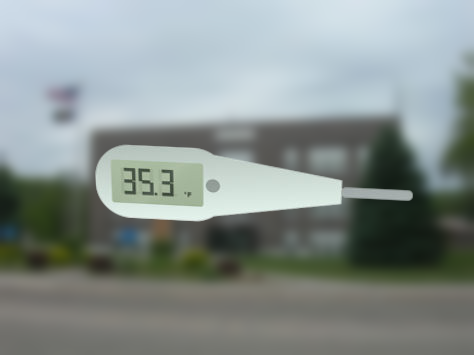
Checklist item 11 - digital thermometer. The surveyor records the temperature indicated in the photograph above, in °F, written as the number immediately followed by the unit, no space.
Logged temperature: 35.3°F
